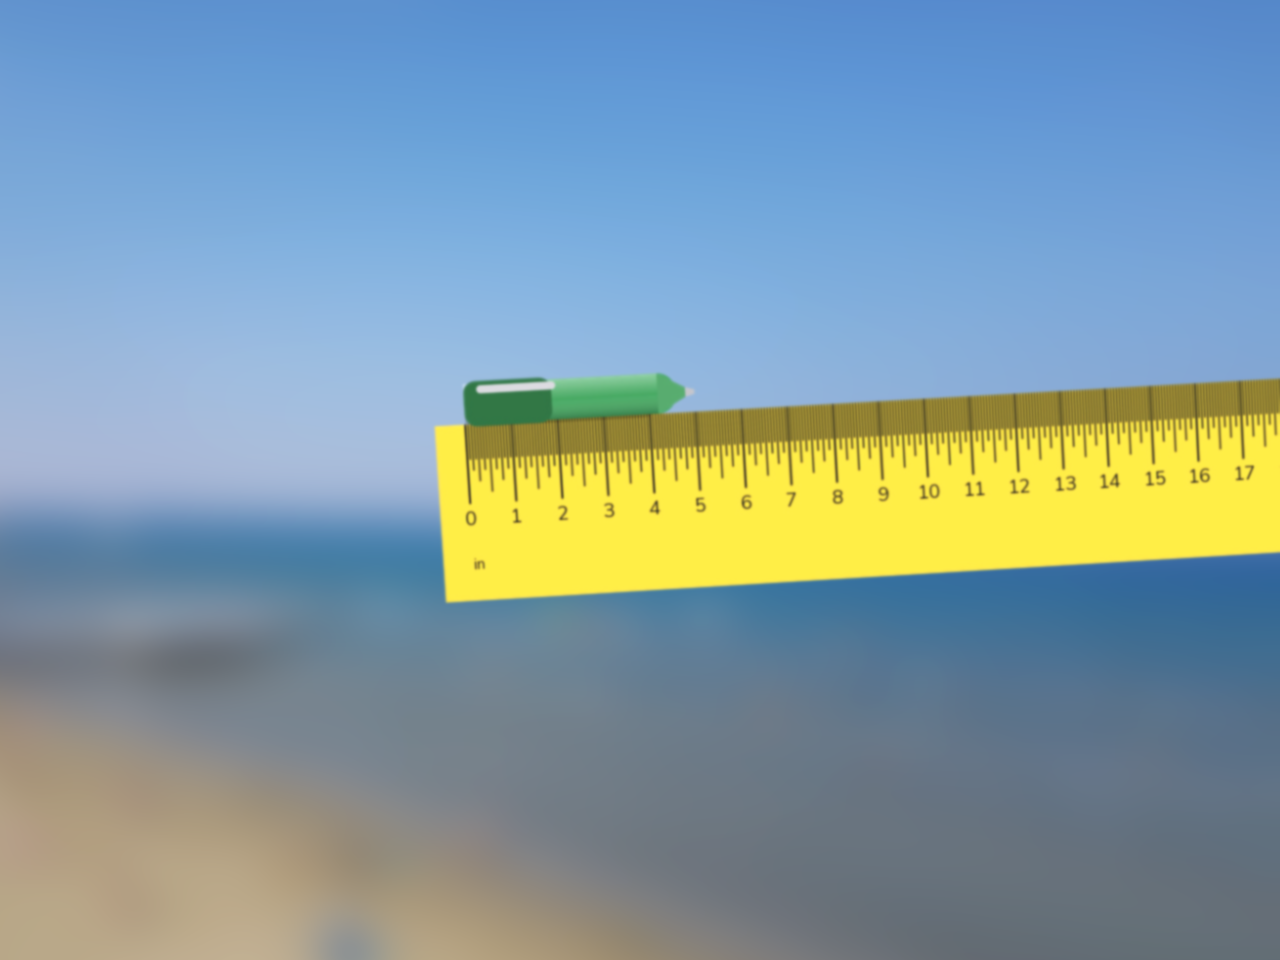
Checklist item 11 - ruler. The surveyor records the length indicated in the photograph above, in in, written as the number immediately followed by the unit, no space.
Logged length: 5in
